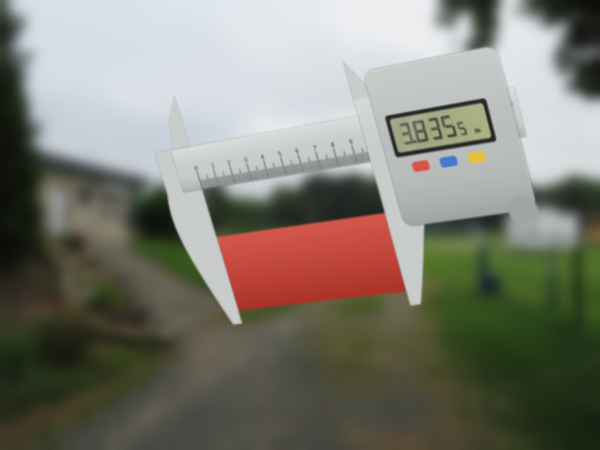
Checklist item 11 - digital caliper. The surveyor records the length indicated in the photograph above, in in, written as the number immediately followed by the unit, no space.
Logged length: 3.8355in
